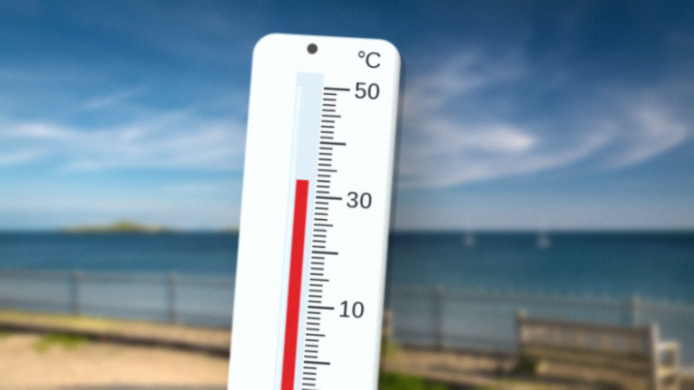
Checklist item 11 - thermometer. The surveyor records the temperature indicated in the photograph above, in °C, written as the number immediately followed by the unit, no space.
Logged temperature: 33°C
